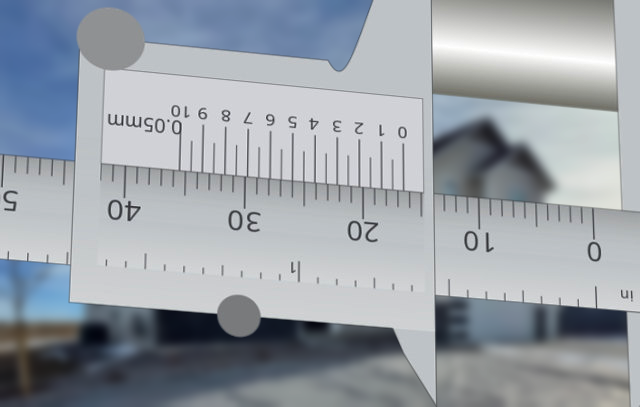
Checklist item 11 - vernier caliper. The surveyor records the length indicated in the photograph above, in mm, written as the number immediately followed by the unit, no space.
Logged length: 16.5mm
